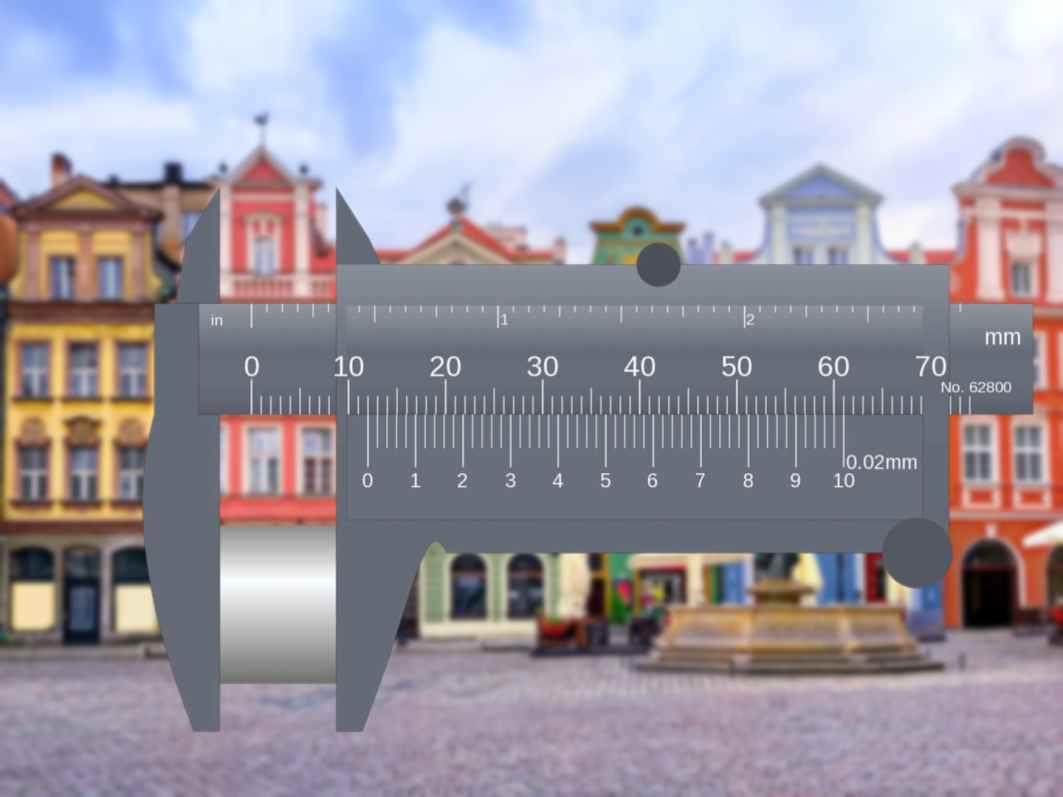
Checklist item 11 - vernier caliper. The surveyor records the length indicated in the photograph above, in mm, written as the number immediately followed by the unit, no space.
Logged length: 12.0mm
